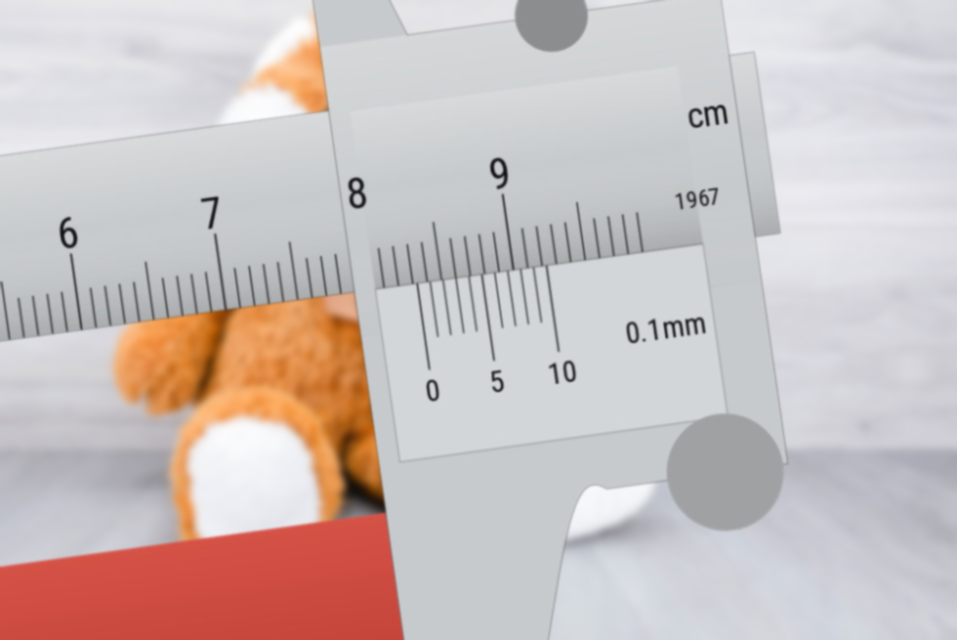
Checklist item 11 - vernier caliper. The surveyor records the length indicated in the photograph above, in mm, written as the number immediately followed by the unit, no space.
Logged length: 83.3mm
